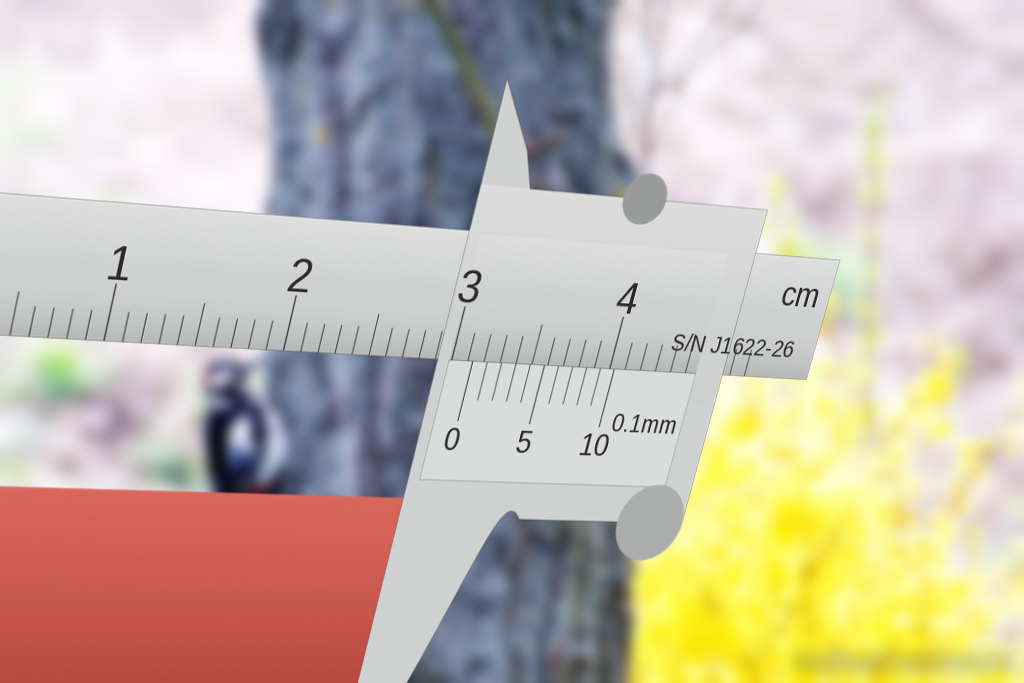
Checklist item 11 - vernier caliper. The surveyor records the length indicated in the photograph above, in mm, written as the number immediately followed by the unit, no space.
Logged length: 31.3mm
